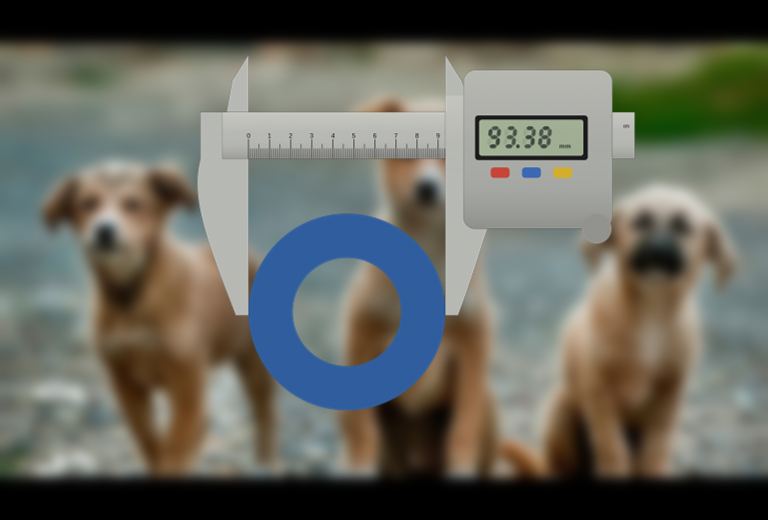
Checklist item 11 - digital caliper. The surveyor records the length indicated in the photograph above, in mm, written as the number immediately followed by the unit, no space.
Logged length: 93.38mm
